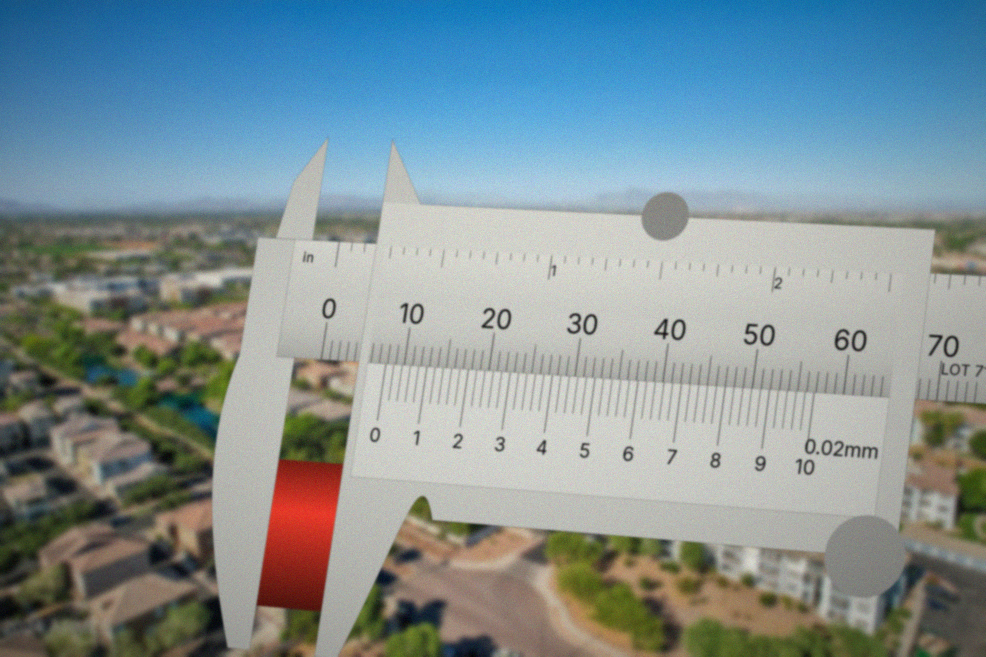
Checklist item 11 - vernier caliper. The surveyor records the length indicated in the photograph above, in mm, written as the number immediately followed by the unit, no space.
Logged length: 7.8mm
